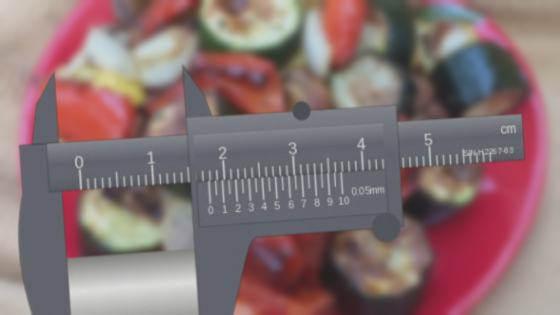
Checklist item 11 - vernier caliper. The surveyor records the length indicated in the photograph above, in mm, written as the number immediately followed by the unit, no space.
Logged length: 17.8mm
